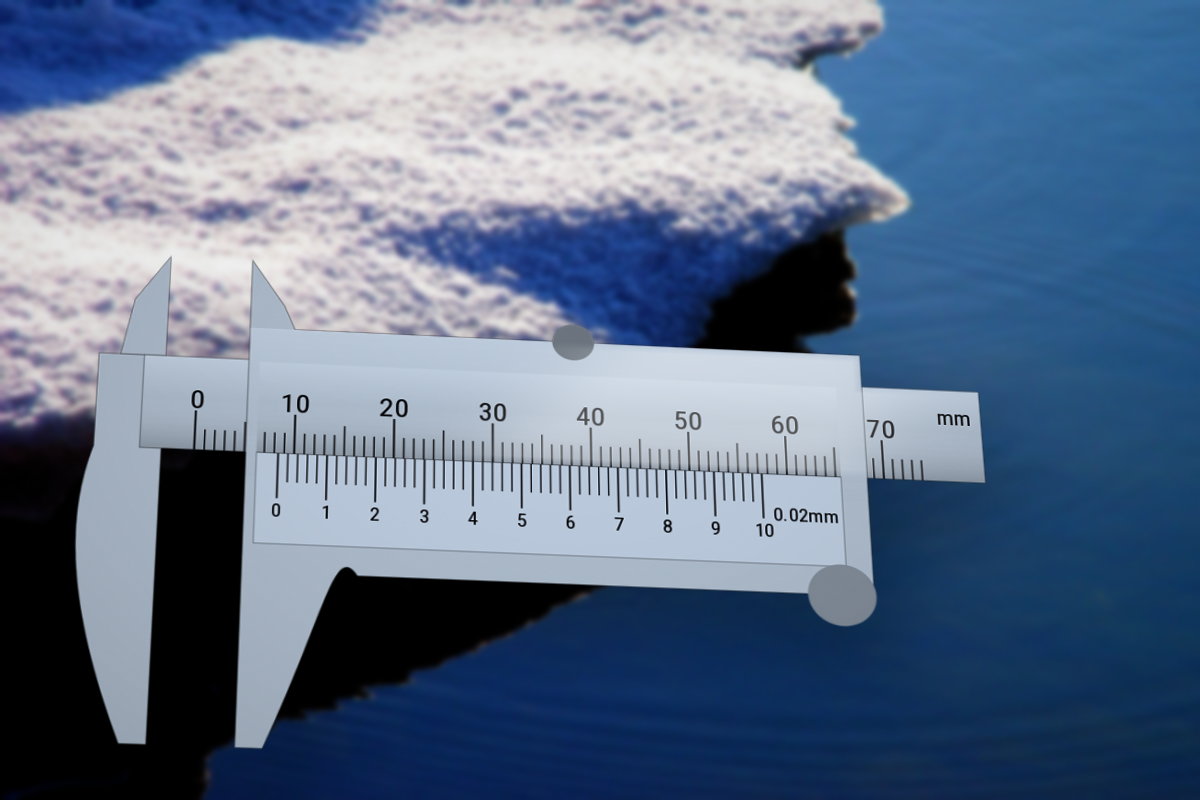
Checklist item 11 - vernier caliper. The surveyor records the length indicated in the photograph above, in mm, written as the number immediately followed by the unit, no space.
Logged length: 8.4mm
